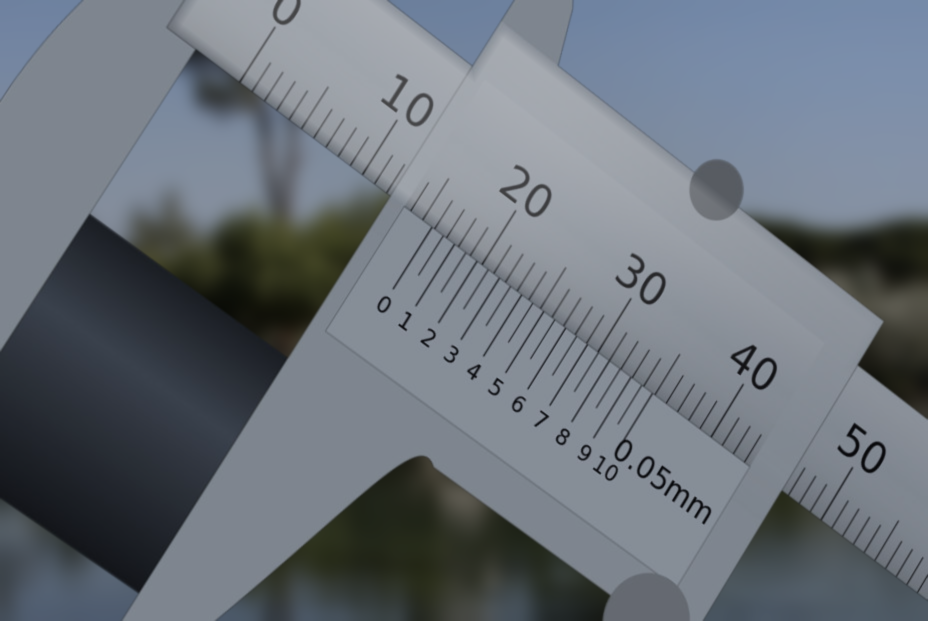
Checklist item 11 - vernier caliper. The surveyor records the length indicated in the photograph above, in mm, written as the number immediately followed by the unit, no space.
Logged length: 15.8mm
